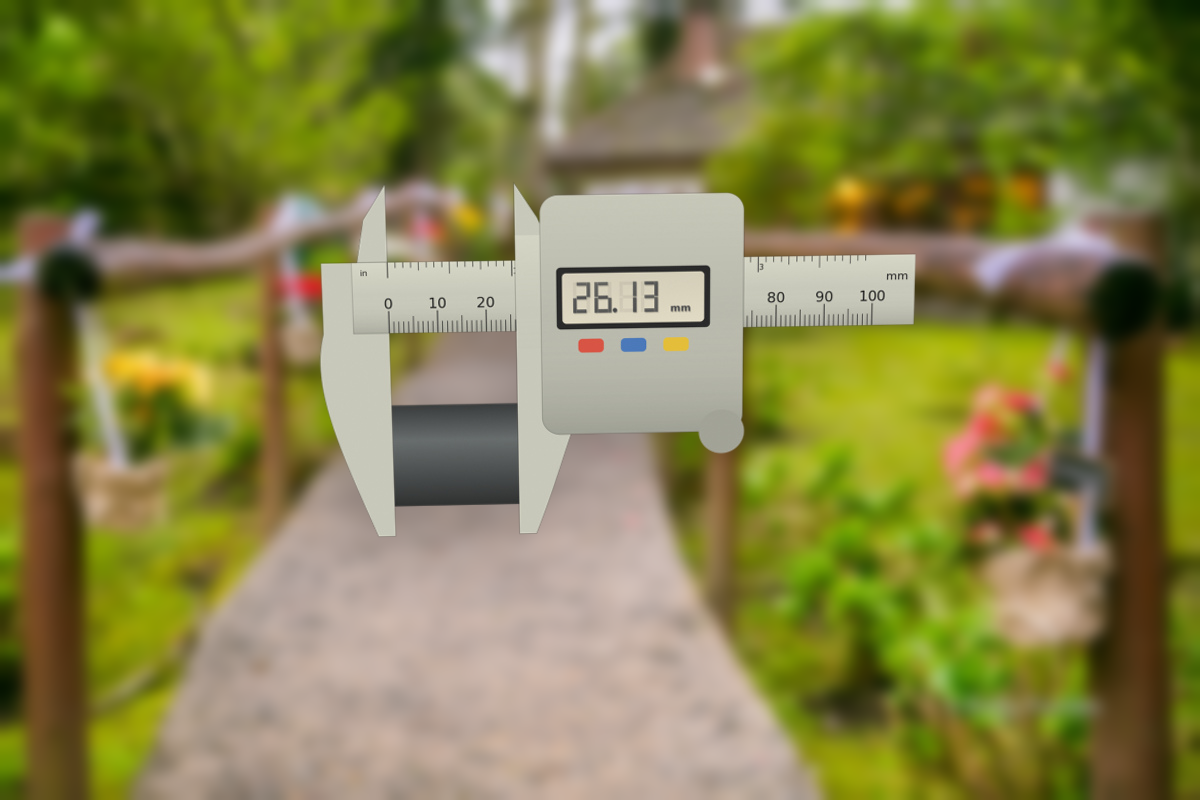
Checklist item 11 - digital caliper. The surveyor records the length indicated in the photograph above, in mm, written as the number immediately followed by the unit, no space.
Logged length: 26.13mm
